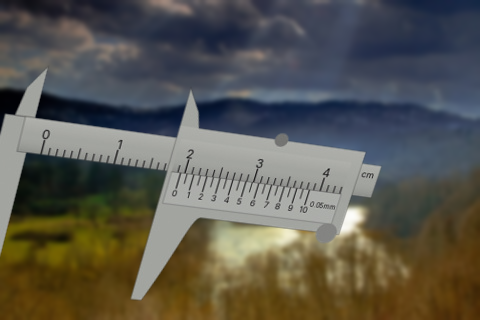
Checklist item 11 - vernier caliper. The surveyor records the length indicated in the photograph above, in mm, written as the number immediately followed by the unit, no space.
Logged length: 19.4mm
